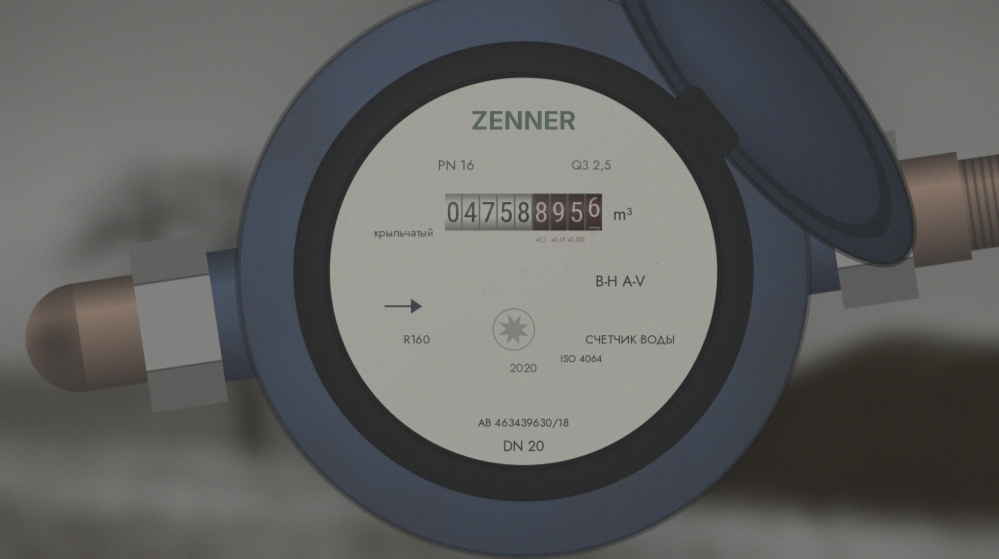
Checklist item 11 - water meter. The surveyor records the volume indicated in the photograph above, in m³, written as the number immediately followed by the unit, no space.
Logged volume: 4758.8956m³
